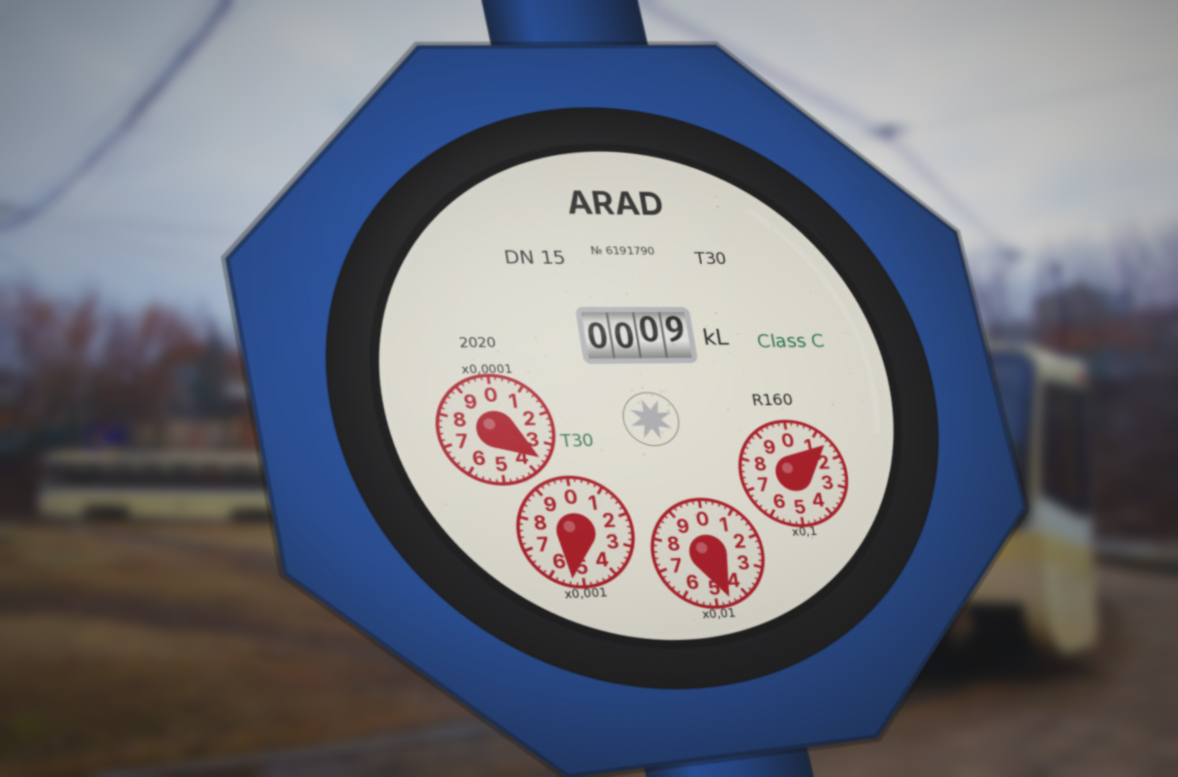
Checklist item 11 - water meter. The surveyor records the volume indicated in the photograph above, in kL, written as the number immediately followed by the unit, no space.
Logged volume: 9.1453kL
